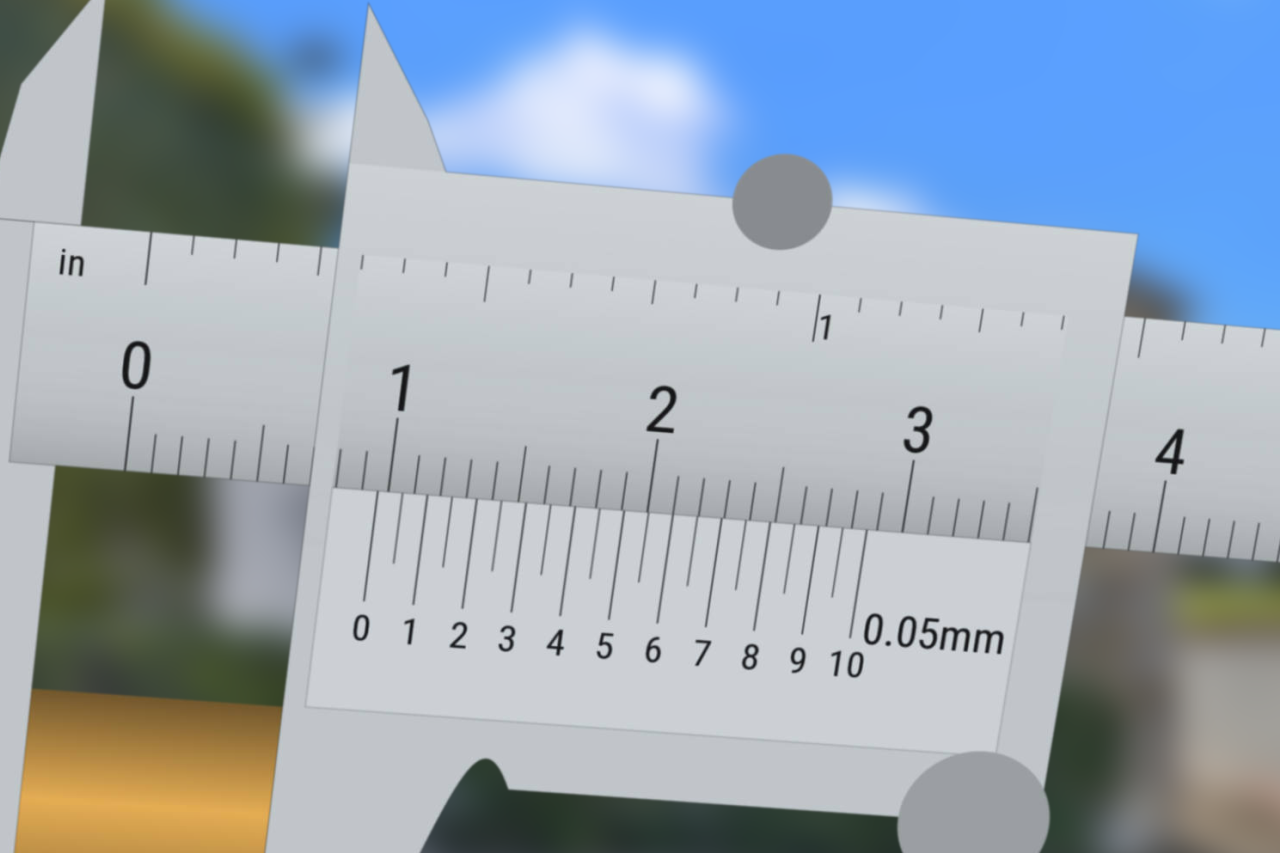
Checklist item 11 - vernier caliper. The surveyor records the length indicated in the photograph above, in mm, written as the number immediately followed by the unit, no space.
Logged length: 9.6mm
